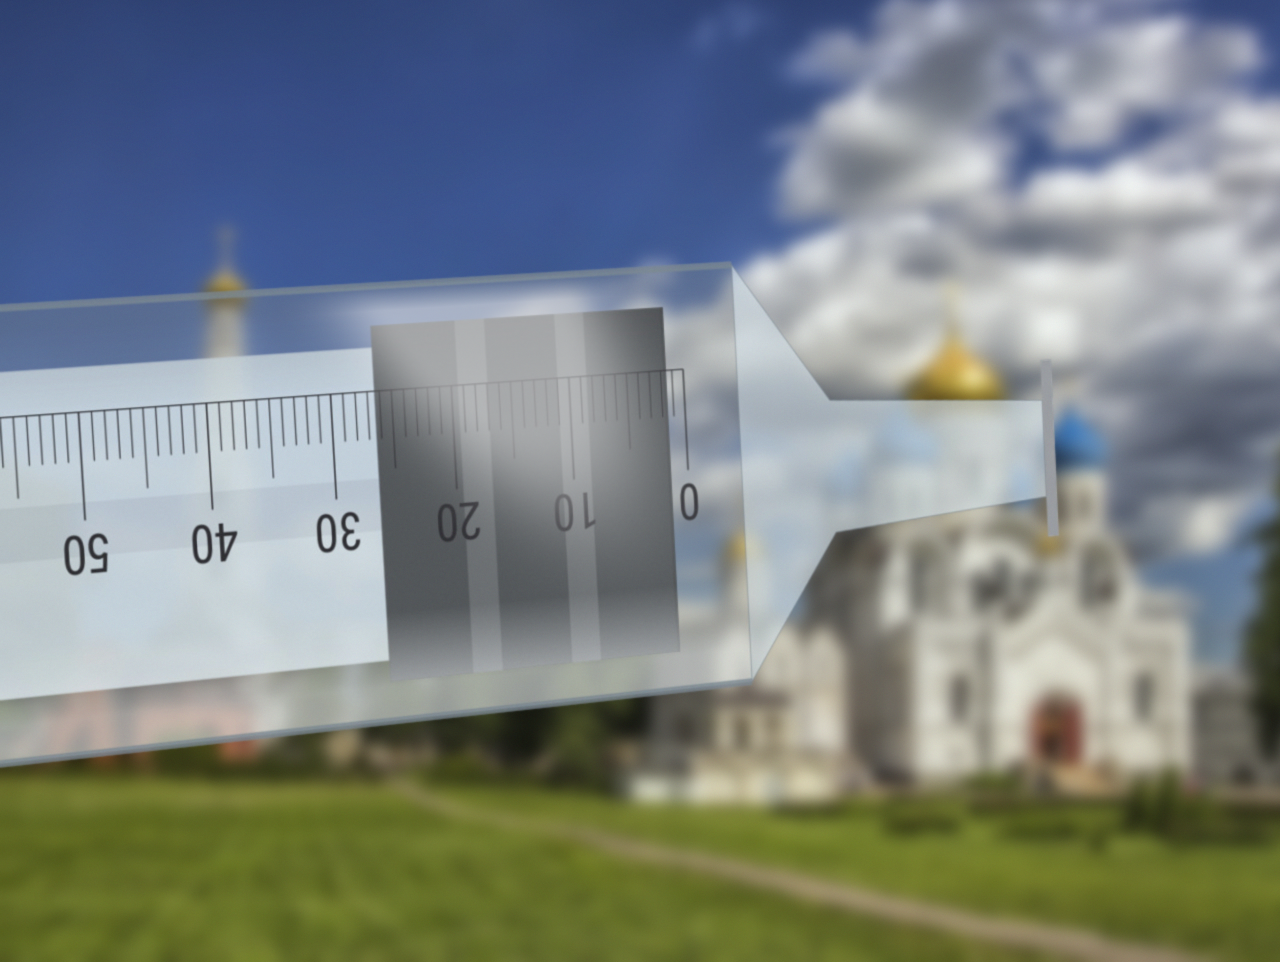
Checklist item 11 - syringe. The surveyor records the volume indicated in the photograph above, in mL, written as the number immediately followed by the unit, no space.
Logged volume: 1.5mL
